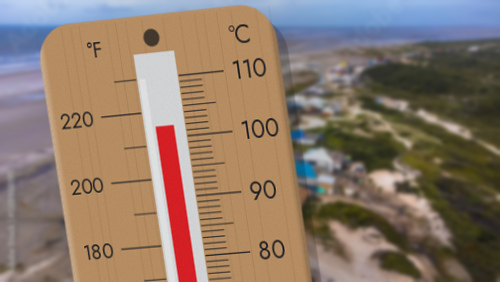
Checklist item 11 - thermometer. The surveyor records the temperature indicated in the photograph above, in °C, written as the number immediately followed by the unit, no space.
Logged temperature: 102°C
